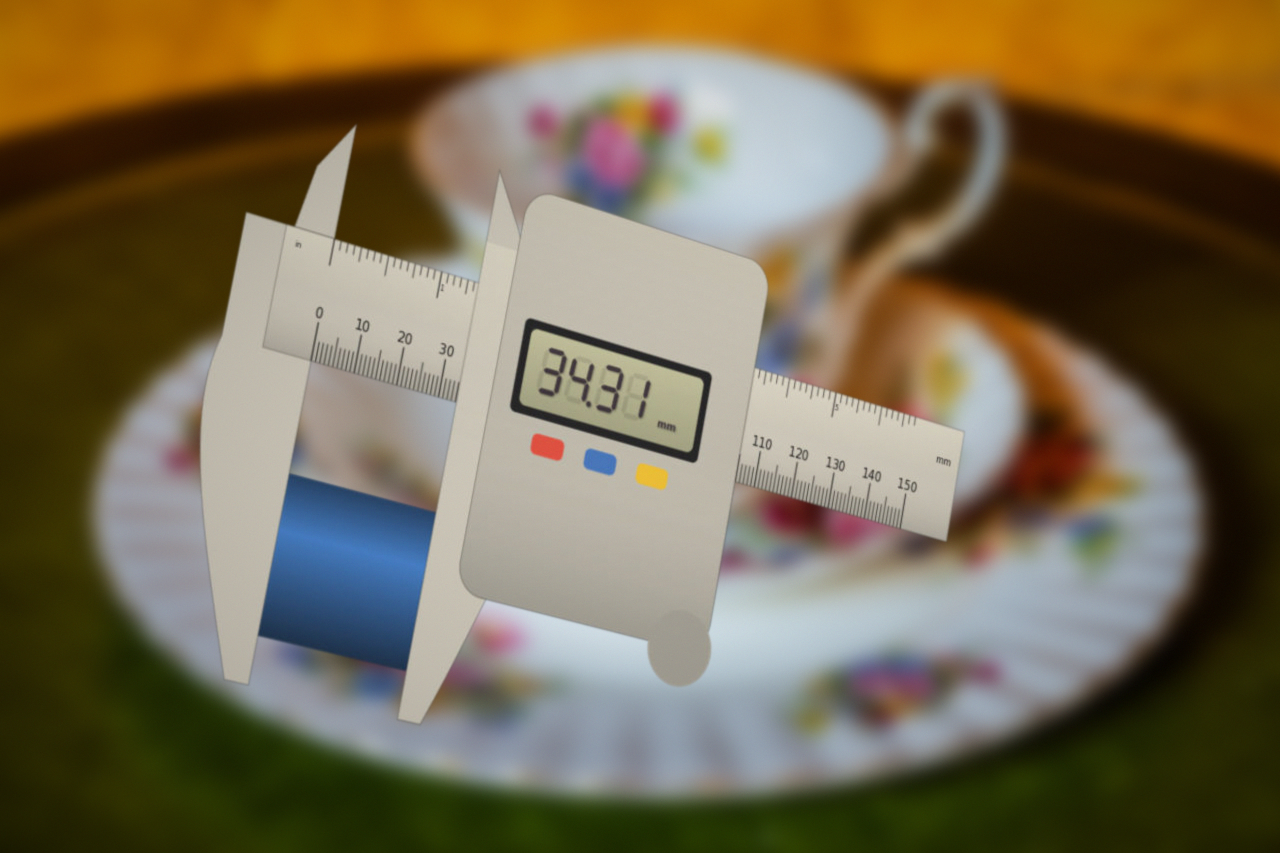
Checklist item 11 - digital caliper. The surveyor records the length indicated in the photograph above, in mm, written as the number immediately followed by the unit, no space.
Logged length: 34.31mm
